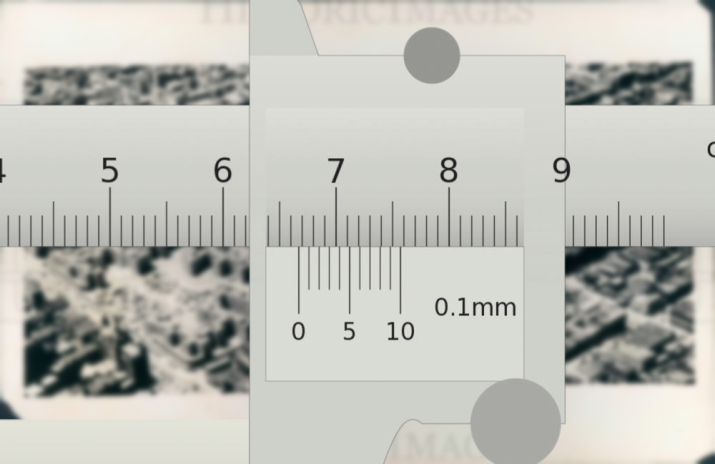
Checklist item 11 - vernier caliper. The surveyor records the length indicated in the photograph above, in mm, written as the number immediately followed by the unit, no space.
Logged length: 66.7mm
